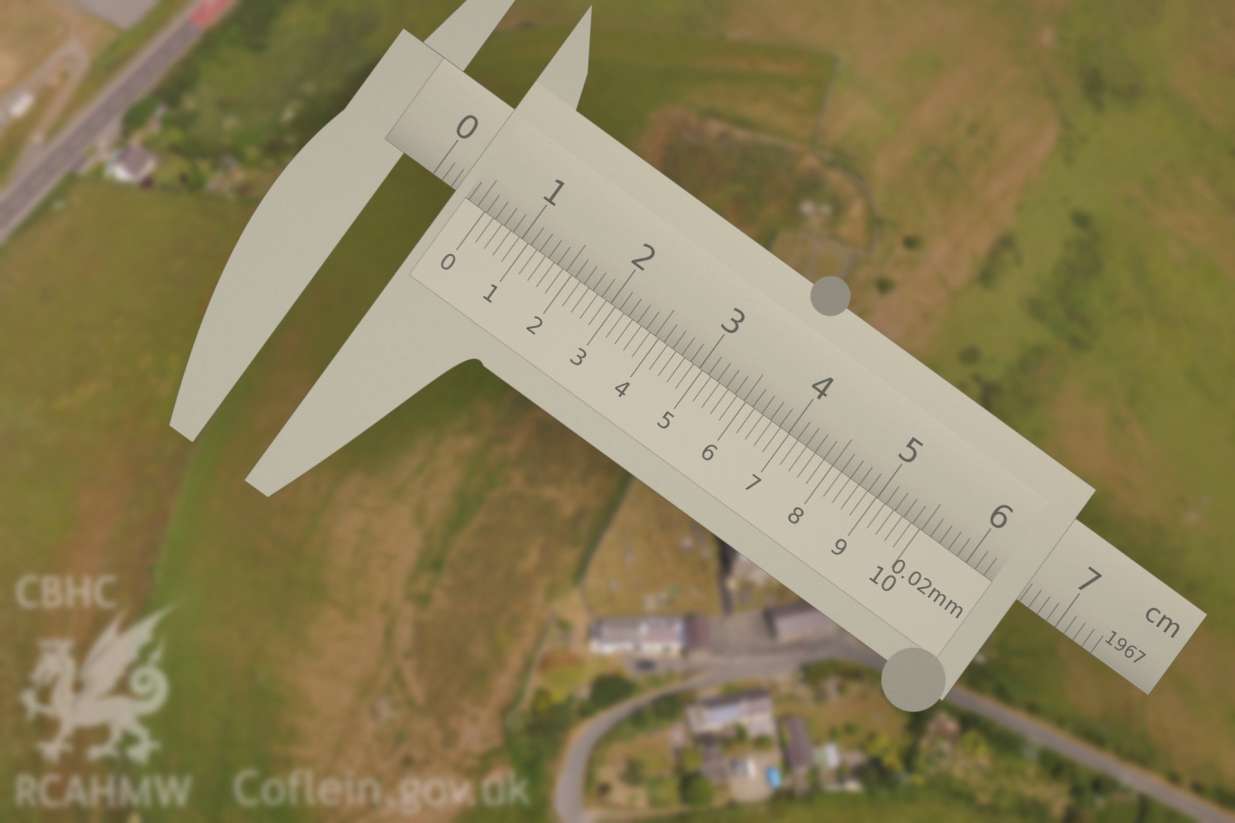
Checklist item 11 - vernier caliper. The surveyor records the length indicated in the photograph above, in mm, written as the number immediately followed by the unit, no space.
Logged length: 5.8mm
